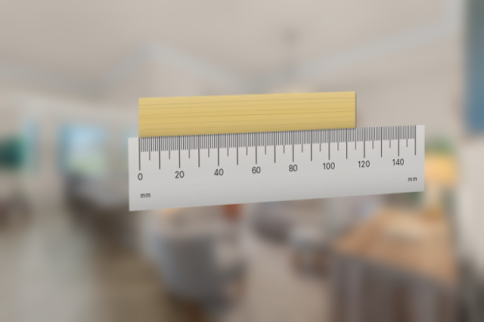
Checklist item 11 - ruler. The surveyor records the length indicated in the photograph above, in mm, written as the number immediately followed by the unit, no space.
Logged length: 115mm
